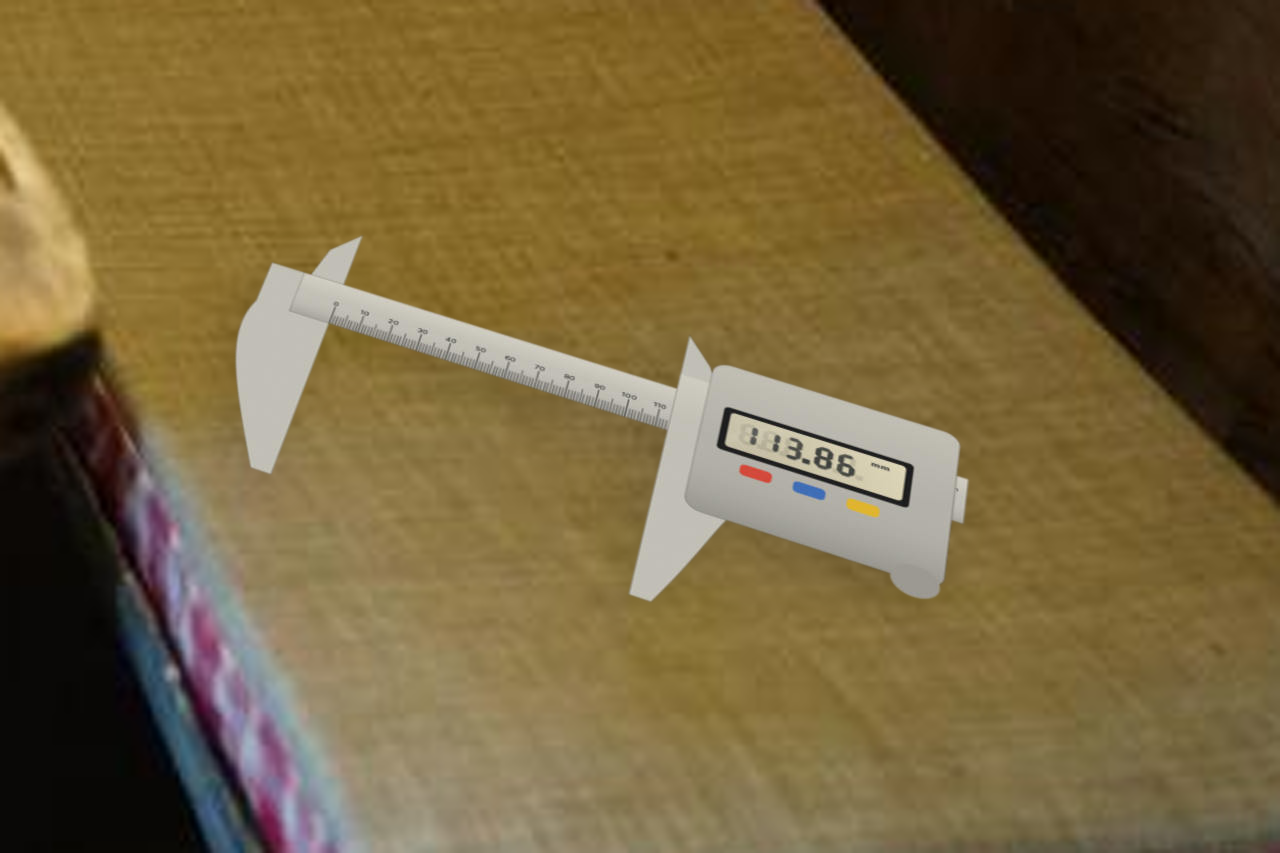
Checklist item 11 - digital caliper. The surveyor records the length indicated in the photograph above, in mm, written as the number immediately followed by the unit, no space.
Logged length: 113.86mm
